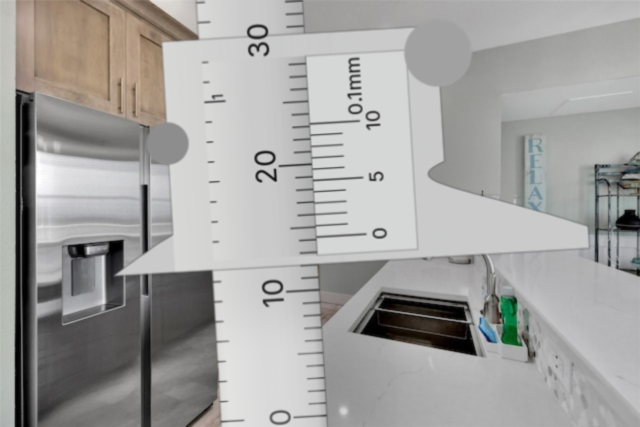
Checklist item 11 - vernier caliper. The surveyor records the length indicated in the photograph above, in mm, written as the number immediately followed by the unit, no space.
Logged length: 14.2mm
